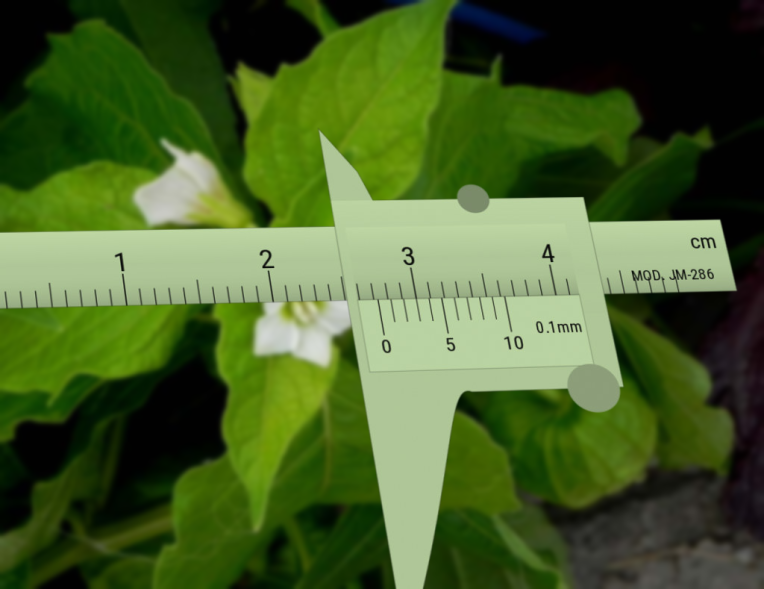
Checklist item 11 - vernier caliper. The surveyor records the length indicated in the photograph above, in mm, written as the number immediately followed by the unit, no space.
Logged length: 27.3mm
